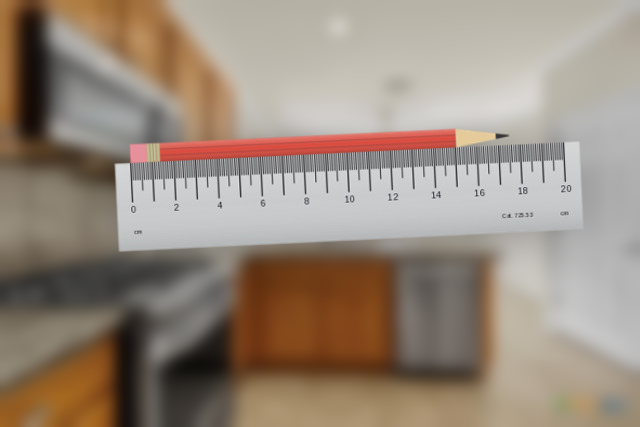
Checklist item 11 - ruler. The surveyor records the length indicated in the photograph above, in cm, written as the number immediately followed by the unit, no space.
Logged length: 17.5cm
